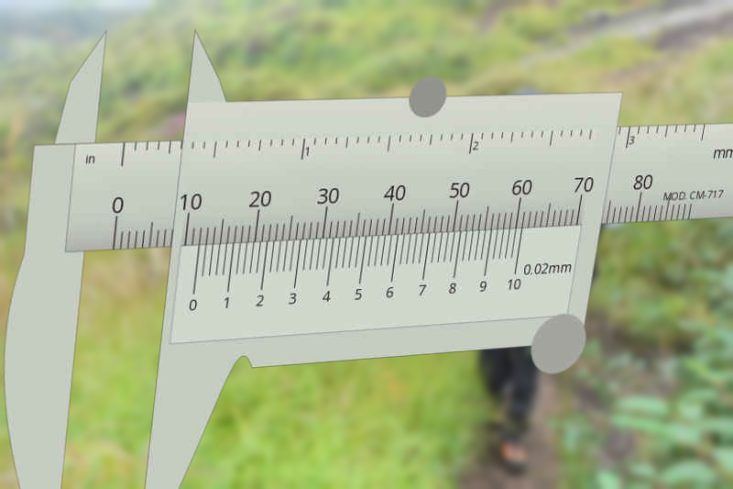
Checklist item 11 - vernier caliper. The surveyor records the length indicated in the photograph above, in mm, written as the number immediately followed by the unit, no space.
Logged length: 12.0mm
